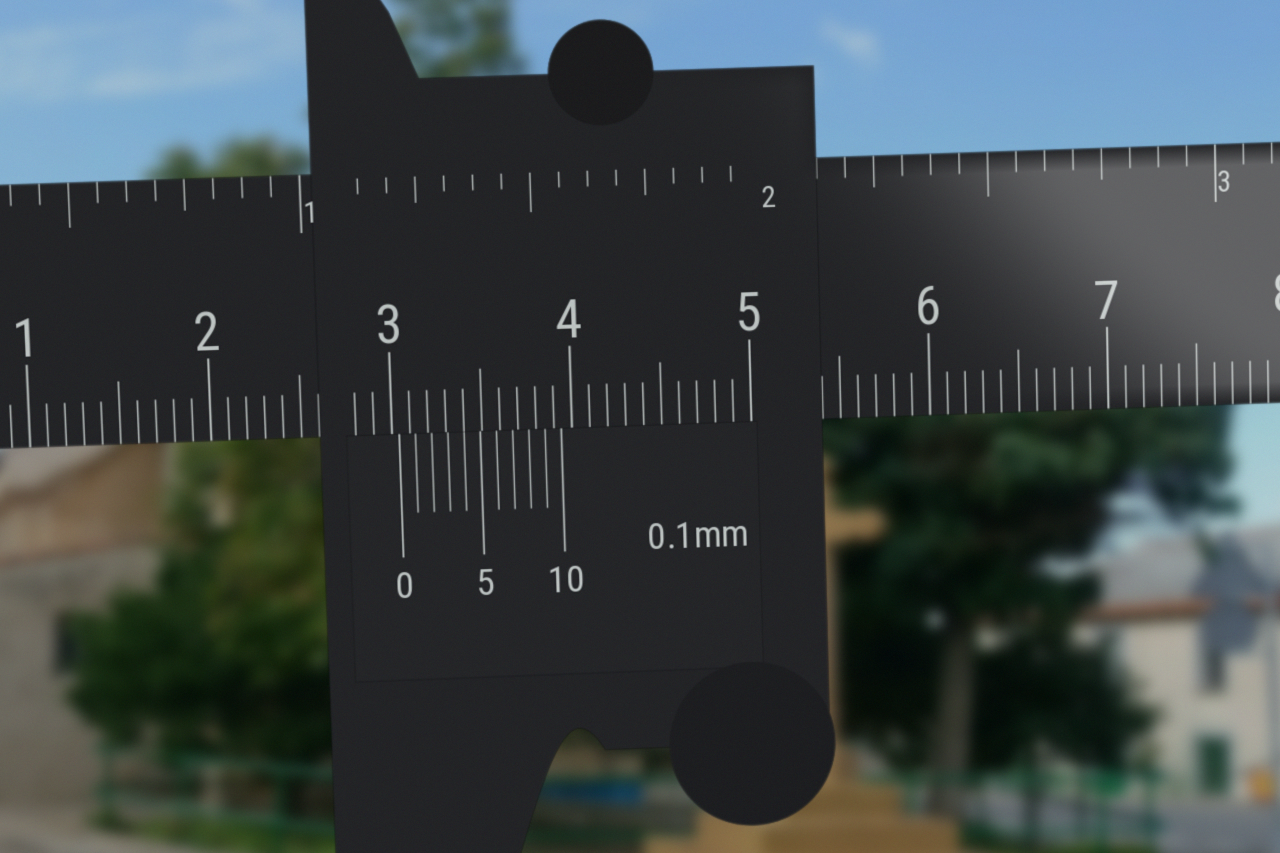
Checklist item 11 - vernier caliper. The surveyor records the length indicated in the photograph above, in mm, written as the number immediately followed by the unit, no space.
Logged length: 30.4mm
